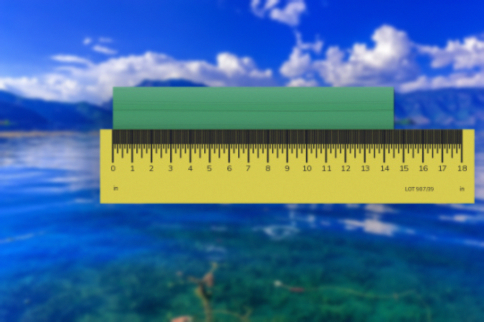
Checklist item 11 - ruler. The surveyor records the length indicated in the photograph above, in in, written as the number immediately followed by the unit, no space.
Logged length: 14.5in
